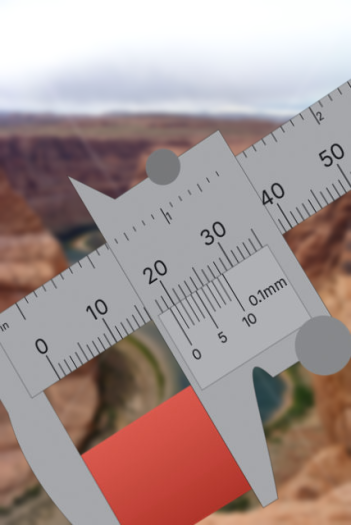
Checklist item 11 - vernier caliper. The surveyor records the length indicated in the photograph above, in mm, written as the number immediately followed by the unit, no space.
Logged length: 19.2mm
